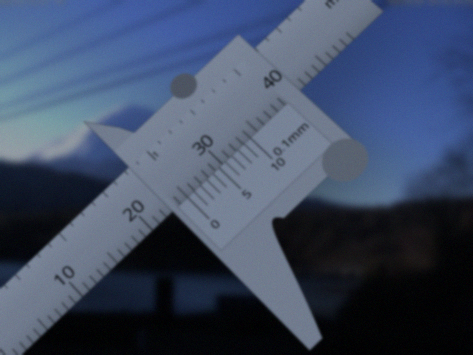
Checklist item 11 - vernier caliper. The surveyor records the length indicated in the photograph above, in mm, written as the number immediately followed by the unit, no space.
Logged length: 25.0mm
